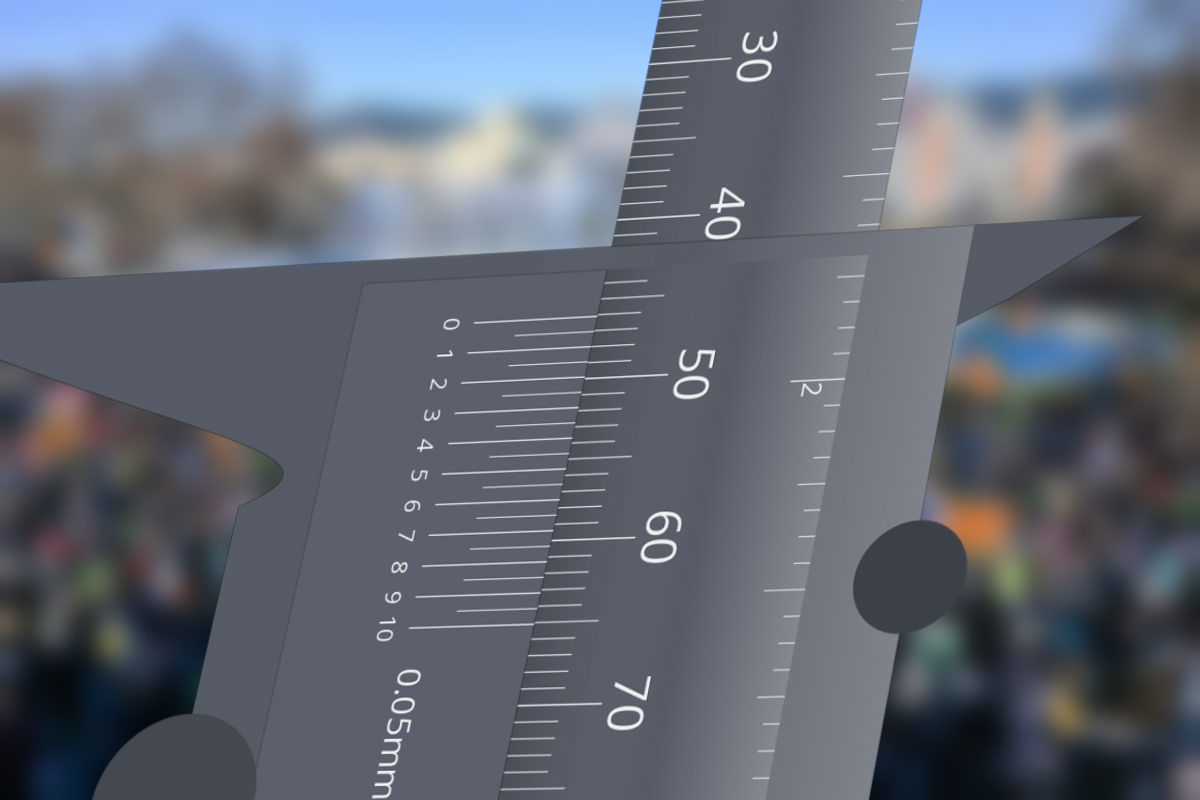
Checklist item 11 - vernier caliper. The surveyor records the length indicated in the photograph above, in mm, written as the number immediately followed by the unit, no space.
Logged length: 46.1mm
